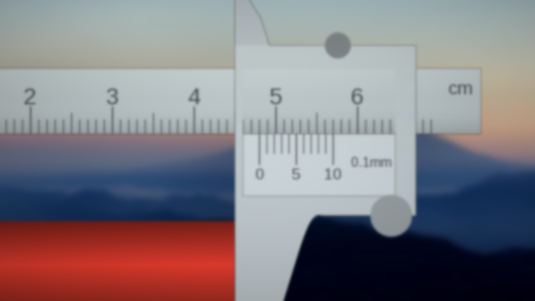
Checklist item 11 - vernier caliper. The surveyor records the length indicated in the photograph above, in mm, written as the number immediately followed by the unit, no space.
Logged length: 48.0mm
